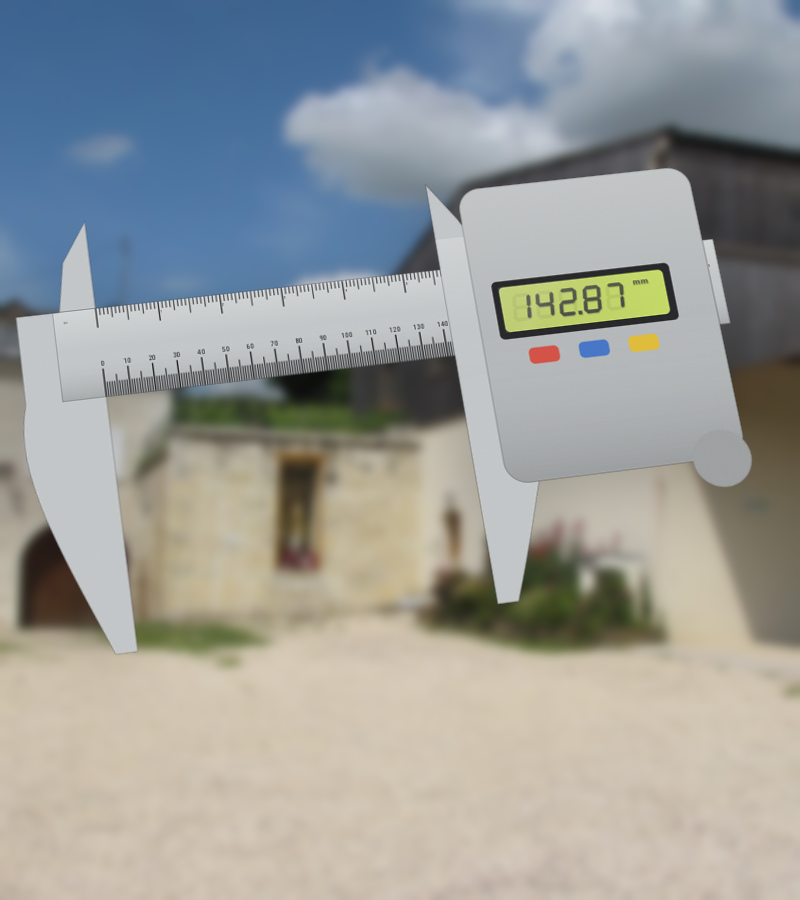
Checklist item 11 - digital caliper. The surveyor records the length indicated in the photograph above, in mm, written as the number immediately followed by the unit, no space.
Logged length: 142.87mm
